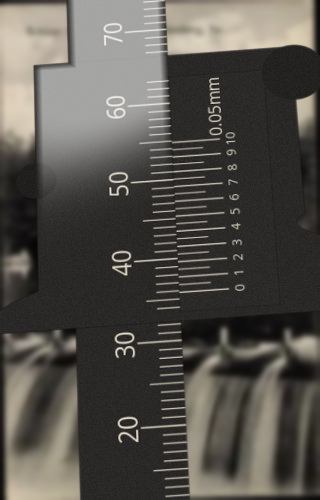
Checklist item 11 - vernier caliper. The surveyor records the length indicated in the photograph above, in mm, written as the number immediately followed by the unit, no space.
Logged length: 35.8mm
